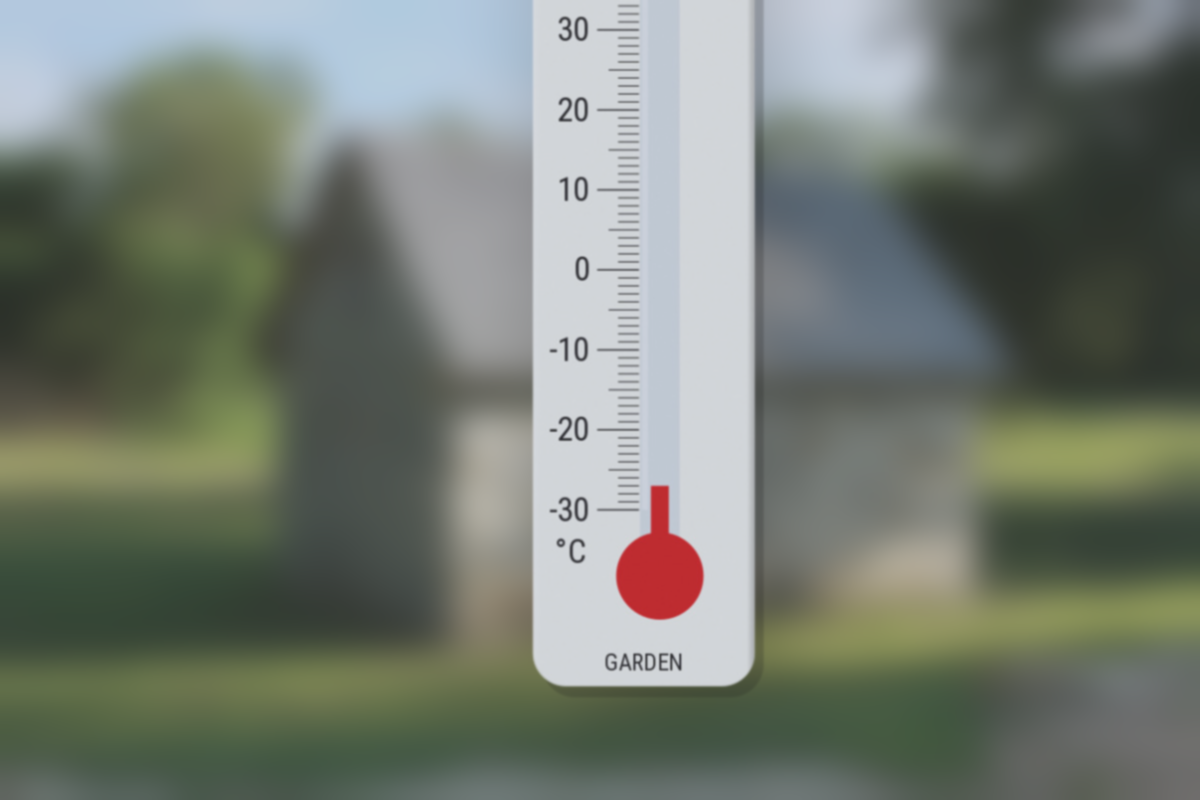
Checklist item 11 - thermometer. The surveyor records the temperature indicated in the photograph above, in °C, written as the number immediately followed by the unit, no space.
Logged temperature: -27°C
